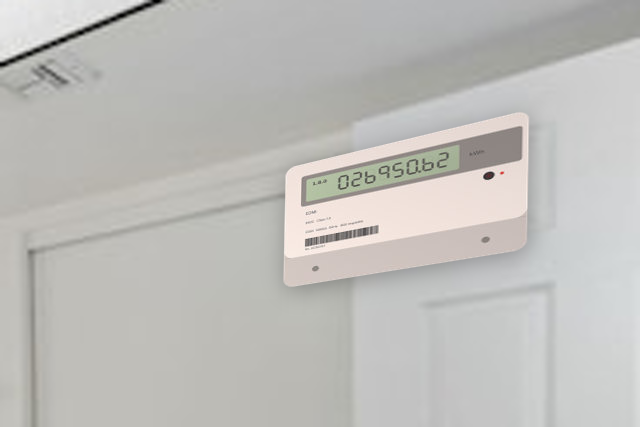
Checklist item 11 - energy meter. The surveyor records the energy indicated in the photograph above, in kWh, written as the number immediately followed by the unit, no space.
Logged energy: 26950.62kWh
